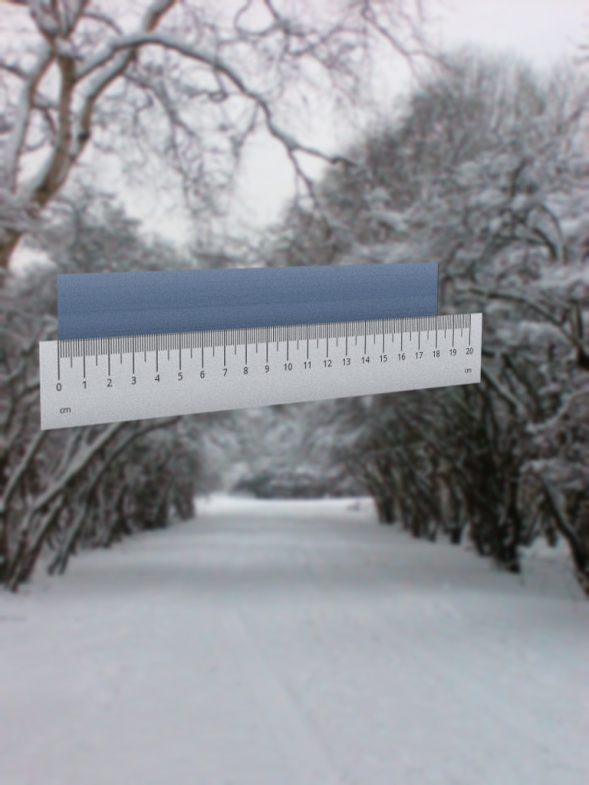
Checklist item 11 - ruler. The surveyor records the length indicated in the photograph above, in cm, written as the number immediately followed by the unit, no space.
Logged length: 18cm
